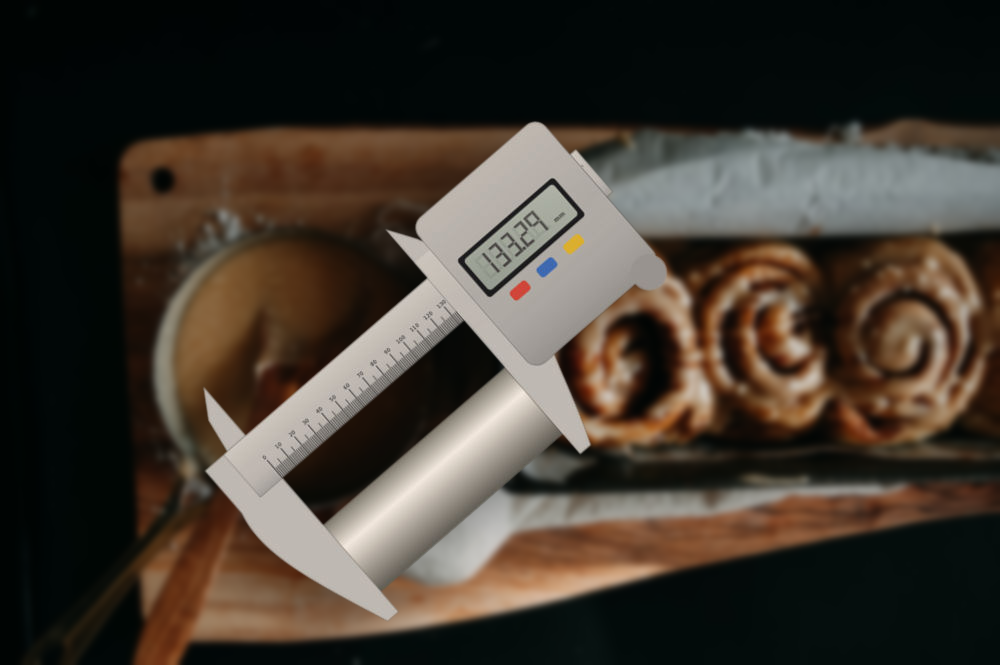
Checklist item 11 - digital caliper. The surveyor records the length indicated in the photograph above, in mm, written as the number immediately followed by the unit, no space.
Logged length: 133.29mm
